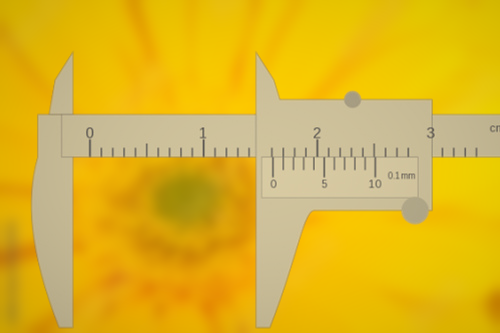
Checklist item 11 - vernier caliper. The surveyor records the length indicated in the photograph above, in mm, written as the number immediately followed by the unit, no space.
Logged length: 16.1mm
